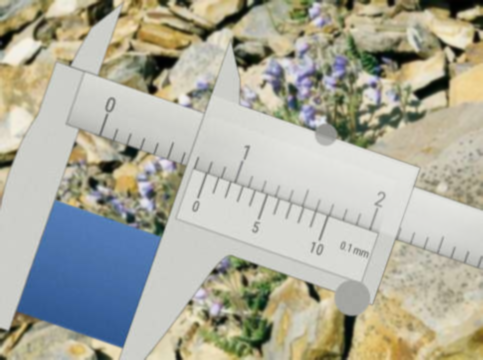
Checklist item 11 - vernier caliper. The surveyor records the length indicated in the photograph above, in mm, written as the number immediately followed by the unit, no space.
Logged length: 7.9mm
